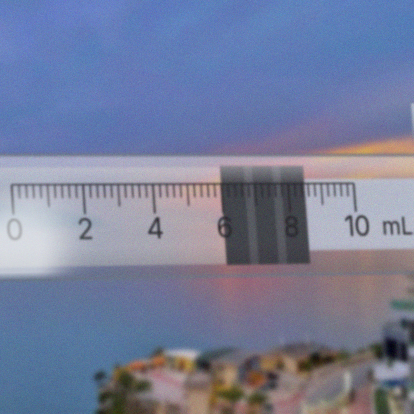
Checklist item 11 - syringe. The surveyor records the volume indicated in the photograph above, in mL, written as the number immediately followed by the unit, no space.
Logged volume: 6mL
